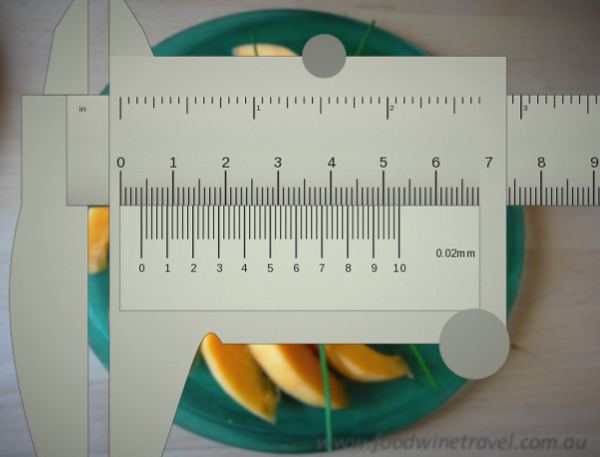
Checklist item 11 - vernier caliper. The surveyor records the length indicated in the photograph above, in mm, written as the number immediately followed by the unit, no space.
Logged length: 4.0mm
